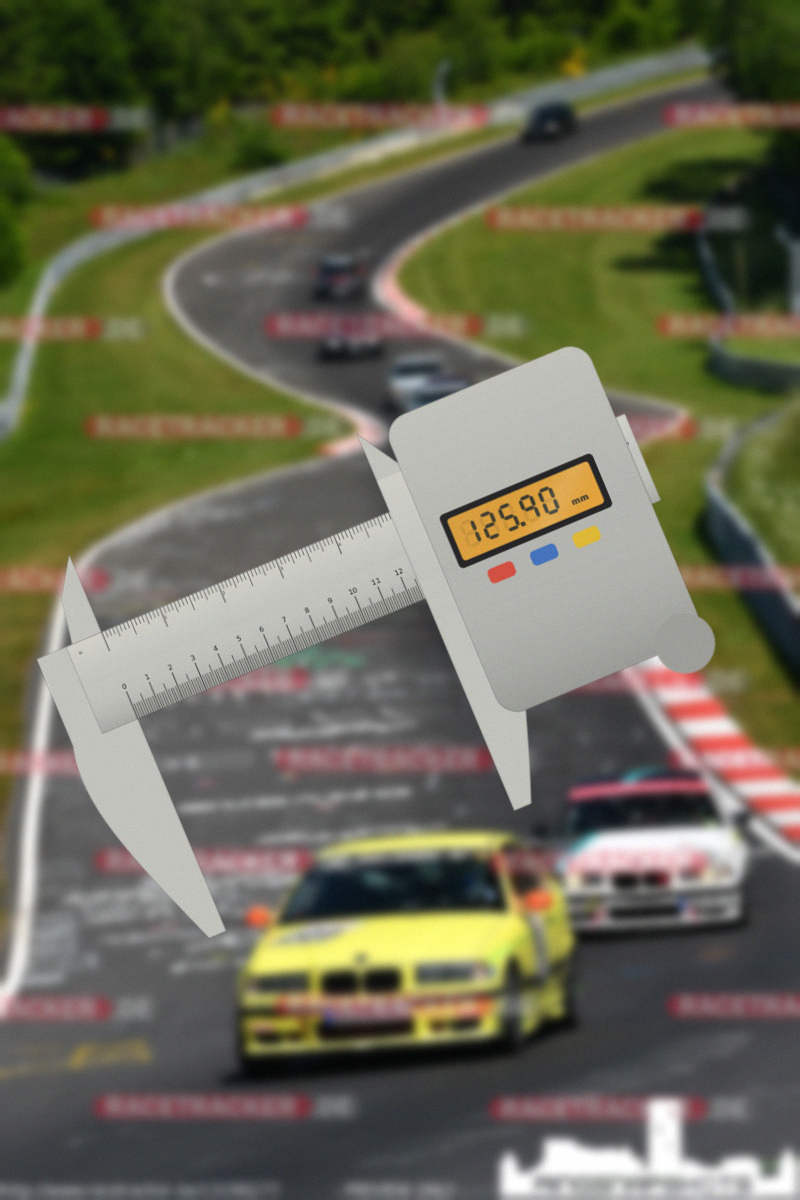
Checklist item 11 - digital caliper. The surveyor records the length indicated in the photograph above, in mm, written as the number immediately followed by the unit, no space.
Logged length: 125.90mm
